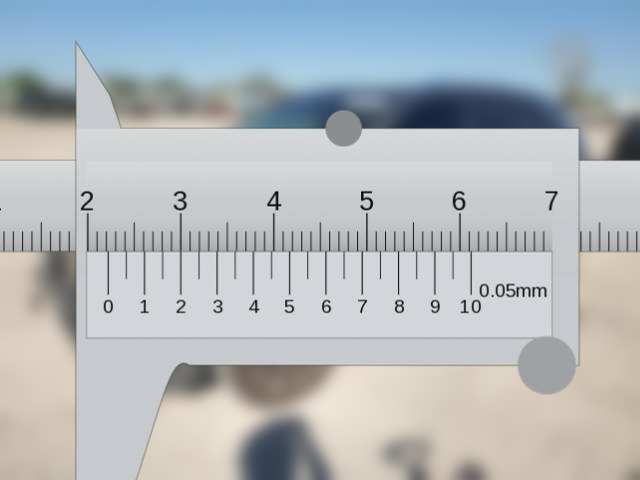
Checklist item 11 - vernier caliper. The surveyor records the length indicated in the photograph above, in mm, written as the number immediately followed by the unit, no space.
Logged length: 22.2mm
